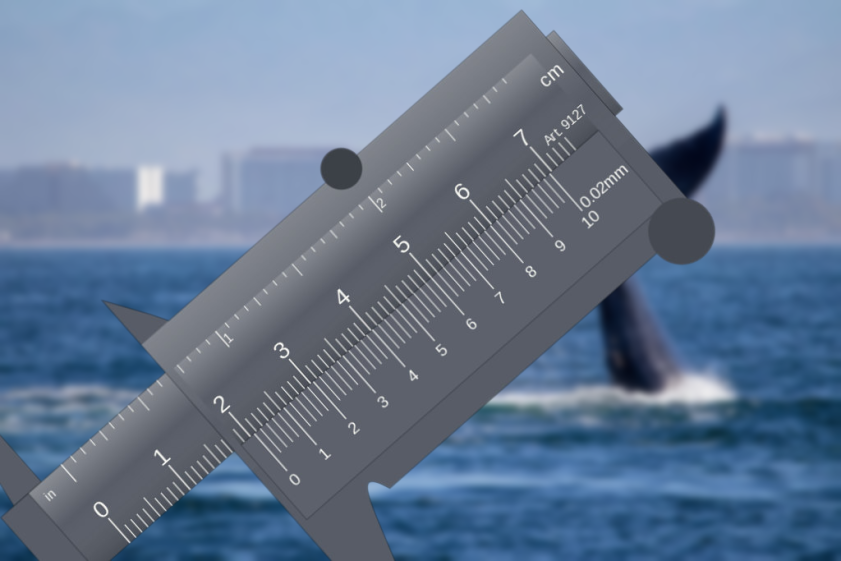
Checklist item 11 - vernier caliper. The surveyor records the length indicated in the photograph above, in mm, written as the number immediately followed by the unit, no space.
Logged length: 20.6mm
